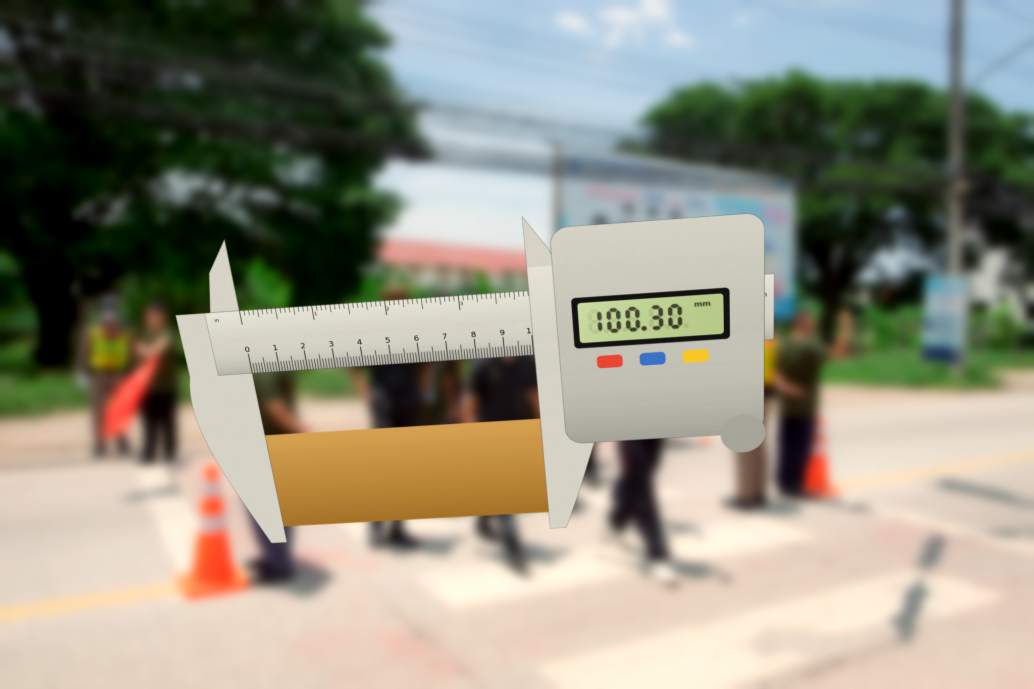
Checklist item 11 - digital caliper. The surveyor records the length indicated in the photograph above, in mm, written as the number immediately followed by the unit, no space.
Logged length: 100.30mm
